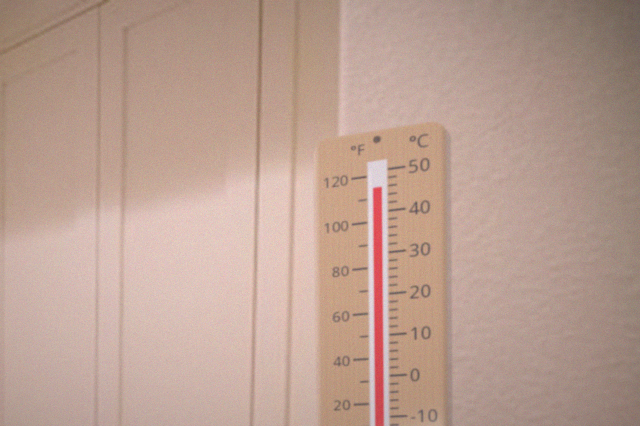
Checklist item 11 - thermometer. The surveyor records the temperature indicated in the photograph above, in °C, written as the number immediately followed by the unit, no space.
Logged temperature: 46°C
